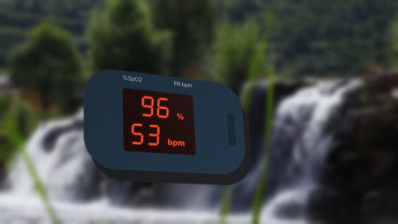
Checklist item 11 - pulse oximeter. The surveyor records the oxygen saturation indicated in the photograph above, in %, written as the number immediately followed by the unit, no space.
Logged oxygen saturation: 96%
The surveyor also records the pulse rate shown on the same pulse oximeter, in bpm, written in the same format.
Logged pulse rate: 53bpm
